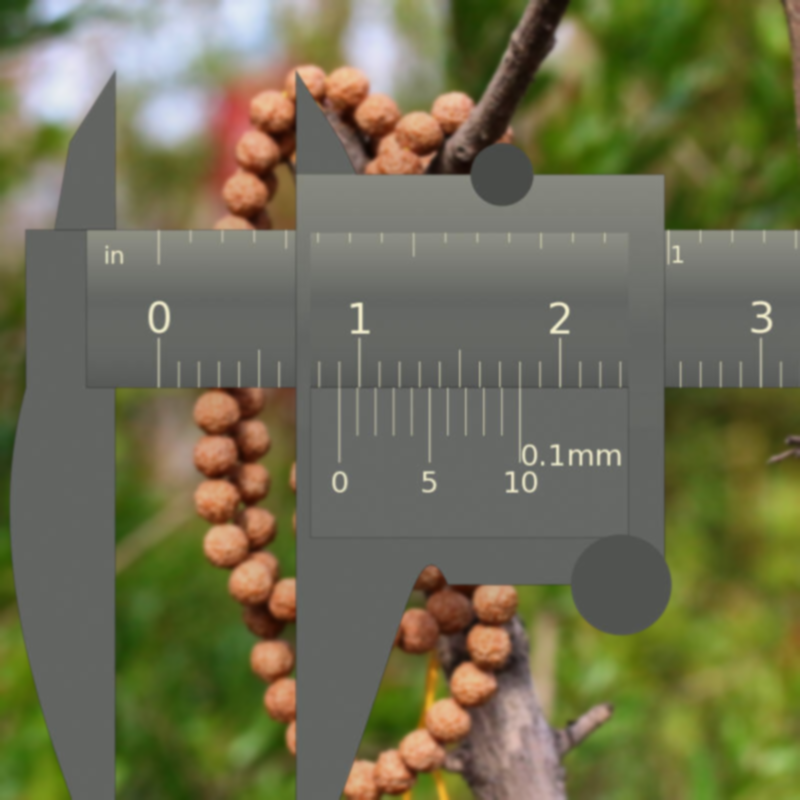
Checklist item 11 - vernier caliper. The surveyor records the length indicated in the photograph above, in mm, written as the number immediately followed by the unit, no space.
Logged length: 9.0mm
